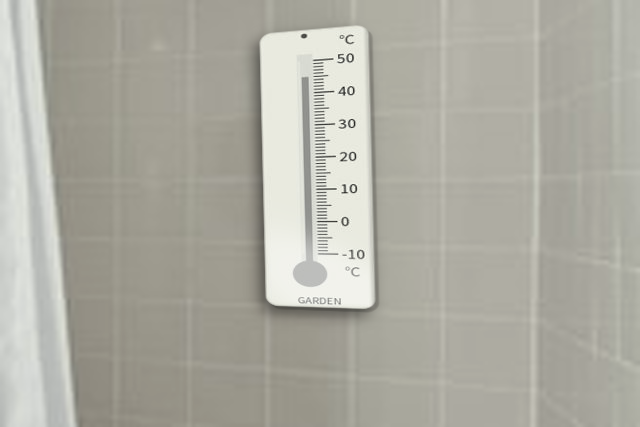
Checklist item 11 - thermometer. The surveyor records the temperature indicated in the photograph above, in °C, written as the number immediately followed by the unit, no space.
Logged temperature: 45°C
